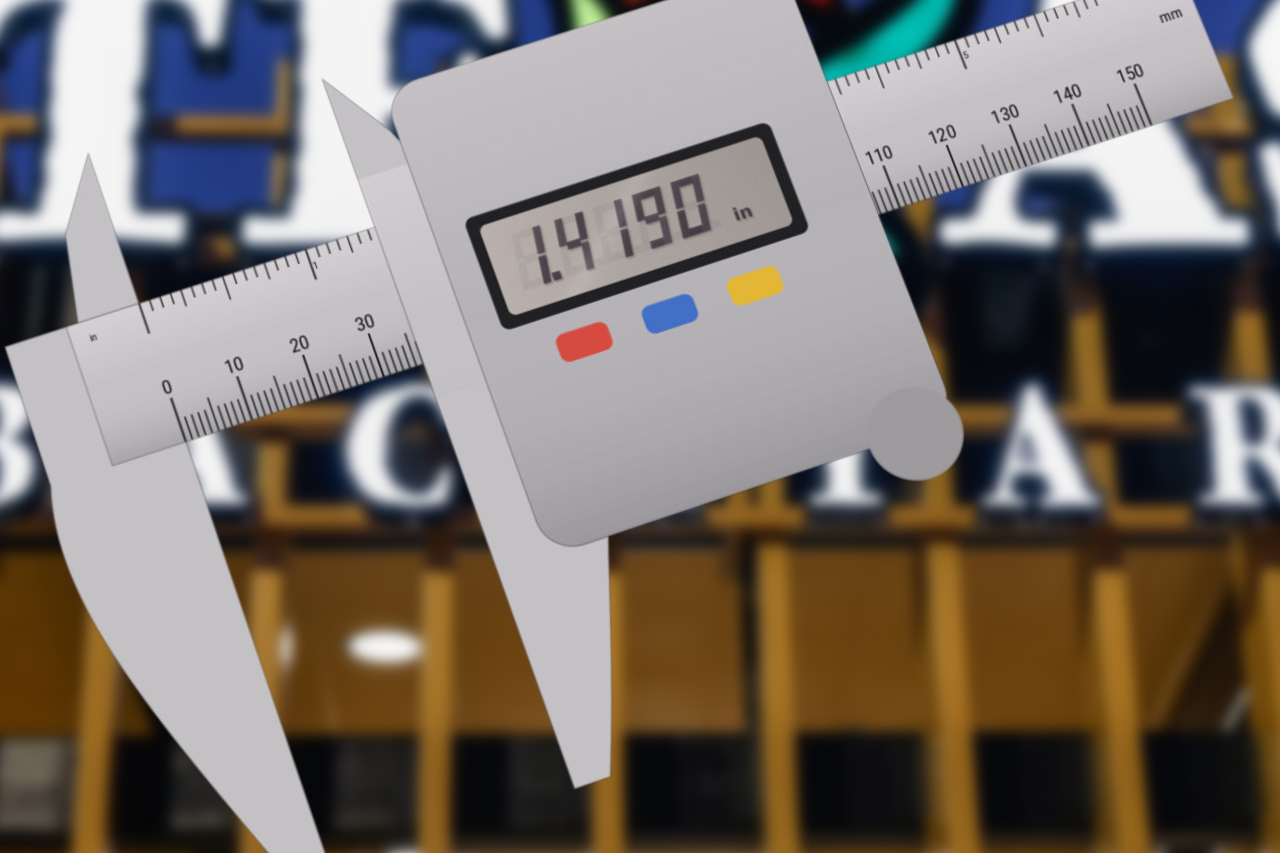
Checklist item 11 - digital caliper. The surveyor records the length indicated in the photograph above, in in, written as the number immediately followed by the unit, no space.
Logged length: 1.4190in
